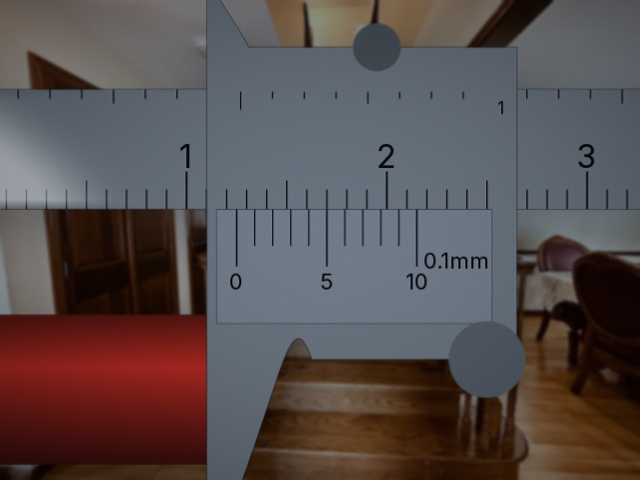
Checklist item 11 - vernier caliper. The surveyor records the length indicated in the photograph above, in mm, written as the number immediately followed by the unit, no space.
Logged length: 12.5mm
